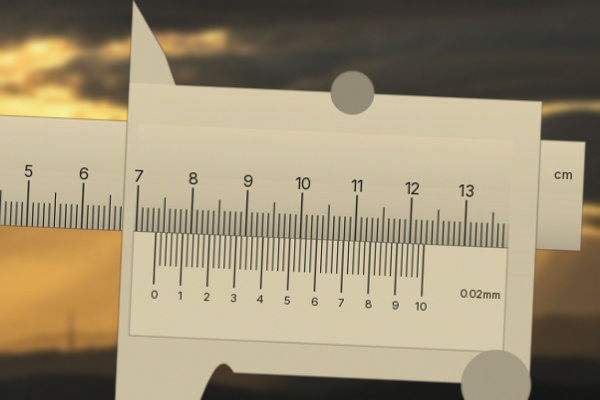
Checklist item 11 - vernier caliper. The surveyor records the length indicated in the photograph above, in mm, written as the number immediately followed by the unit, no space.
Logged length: 73.6mm
